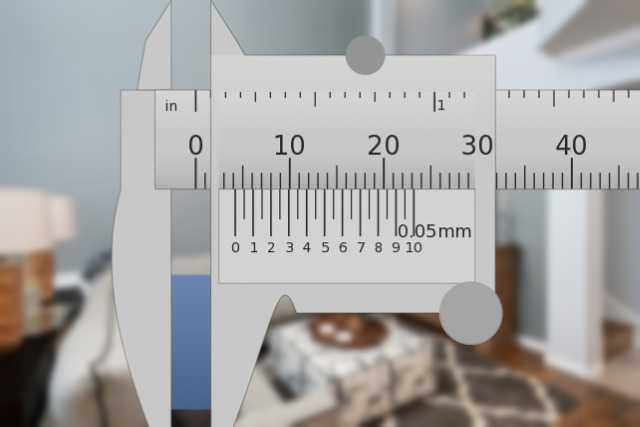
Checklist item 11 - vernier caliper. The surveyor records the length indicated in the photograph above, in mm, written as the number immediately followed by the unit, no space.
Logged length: 4.2mm
